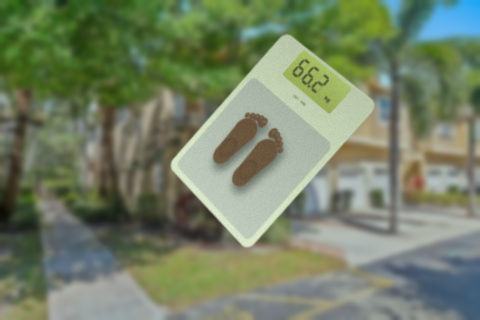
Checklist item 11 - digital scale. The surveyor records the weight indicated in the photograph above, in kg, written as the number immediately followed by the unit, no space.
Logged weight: 66.2kg
